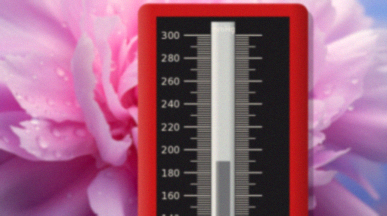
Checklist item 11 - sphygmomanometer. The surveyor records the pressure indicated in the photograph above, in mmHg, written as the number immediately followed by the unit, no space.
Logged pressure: 190mmHg
